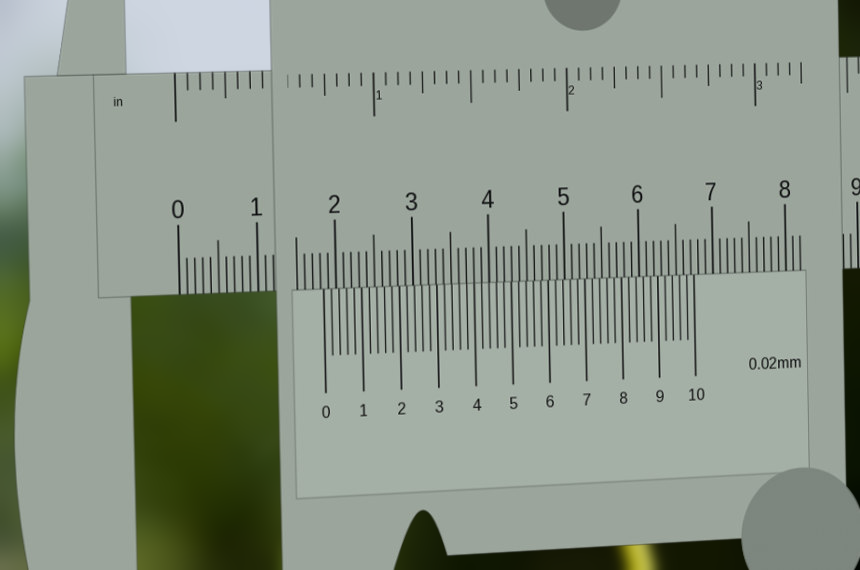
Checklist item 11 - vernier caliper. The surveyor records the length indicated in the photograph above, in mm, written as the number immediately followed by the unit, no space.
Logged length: 18.4mm
